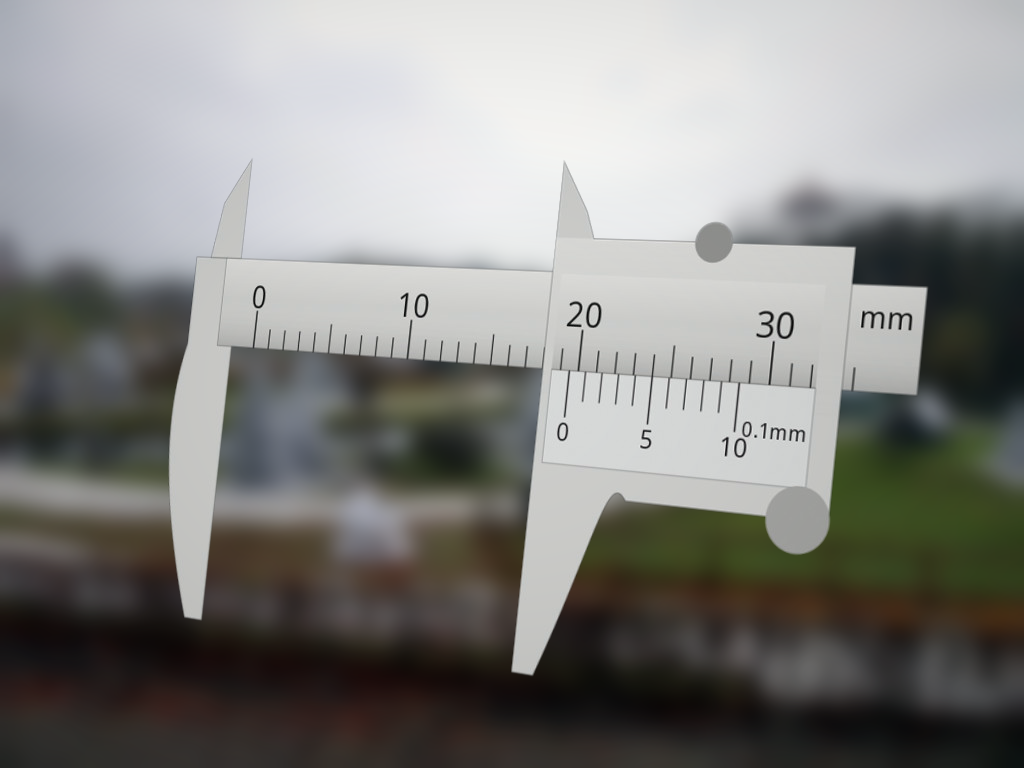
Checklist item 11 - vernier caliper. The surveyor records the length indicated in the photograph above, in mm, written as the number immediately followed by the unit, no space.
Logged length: 19.5mm
